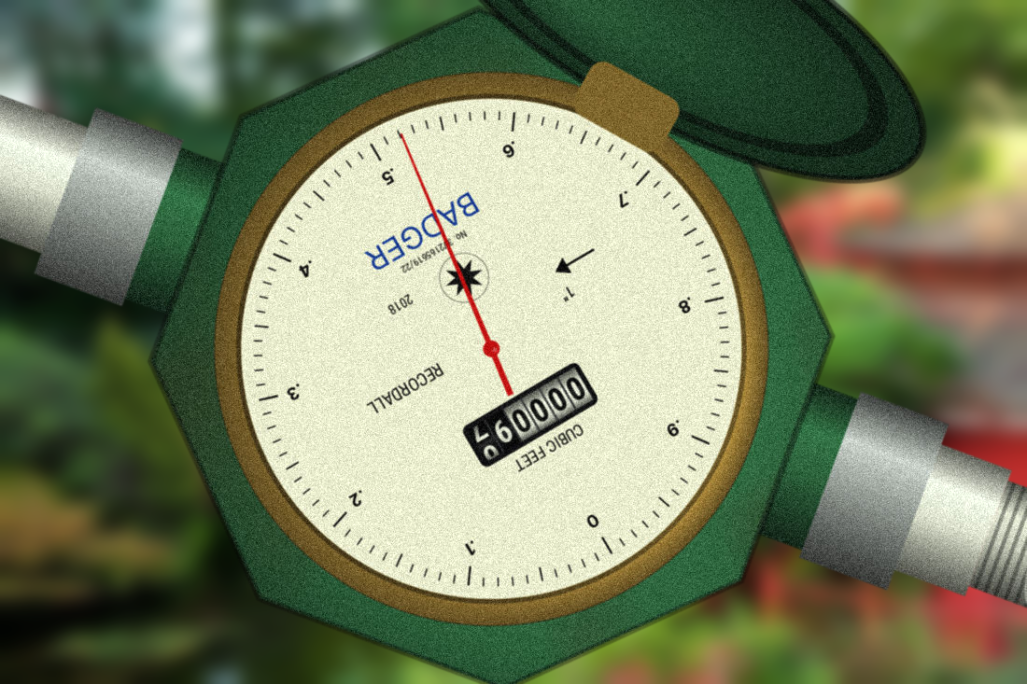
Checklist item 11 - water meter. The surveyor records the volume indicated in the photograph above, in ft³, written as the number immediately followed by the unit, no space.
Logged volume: 96.52ft³
